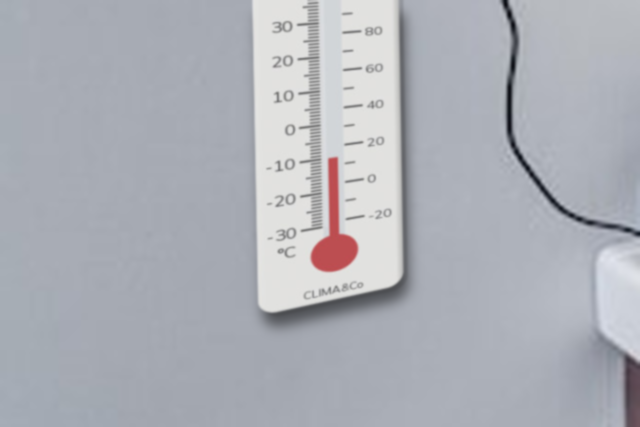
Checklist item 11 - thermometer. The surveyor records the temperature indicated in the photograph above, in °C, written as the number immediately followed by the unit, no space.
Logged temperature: -10°C
